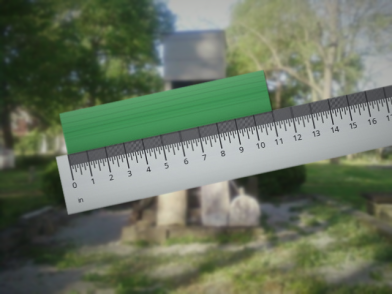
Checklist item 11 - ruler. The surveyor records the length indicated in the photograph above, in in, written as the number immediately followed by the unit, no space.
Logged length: 11in
